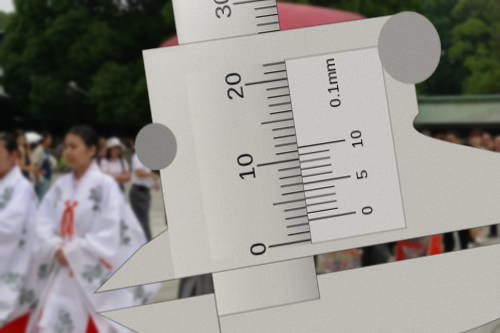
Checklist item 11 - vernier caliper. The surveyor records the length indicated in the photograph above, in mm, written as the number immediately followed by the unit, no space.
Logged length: 2.4mm
